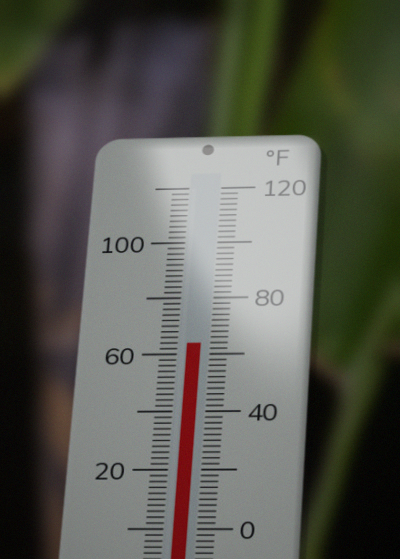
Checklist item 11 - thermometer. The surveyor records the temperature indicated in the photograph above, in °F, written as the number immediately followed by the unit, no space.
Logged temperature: 64°F
